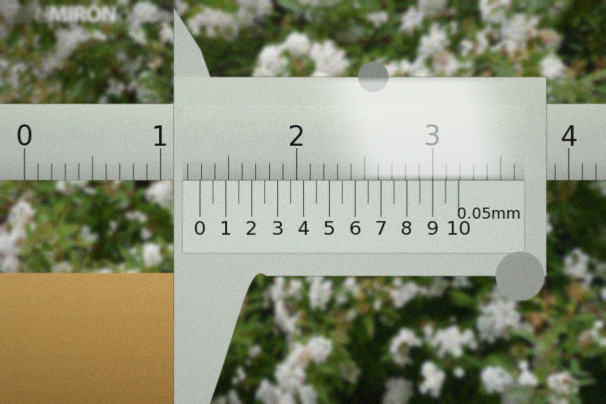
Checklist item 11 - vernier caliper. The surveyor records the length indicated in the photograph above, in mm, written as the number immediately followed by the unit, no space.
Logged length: 12.9mm
